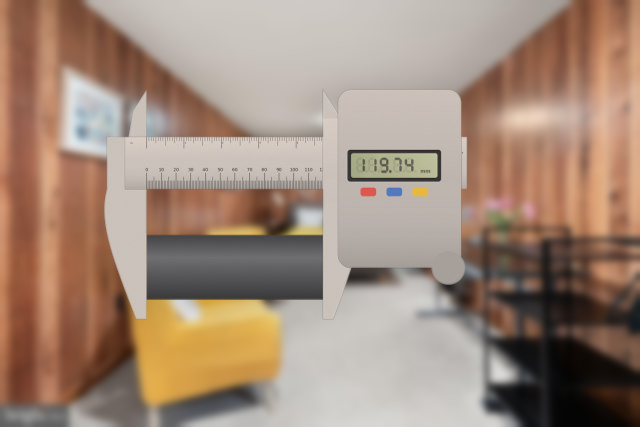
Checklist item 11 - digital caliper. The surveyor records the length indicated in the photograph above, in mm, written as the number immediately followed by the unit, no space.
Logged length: 119.74mm
